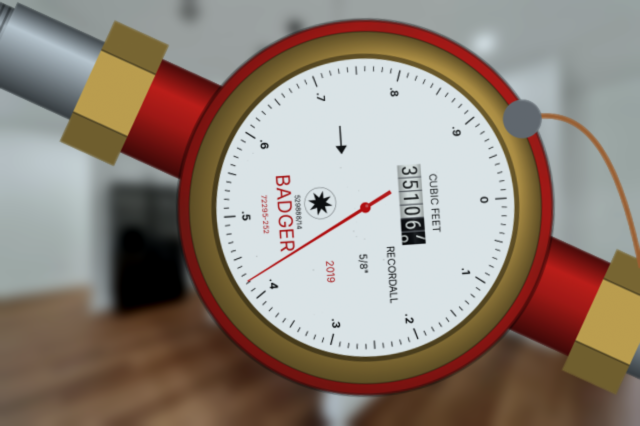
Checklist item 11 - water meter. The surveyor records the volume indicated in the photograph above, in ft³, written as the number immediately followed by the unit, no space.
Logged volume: 351067.42ft³
